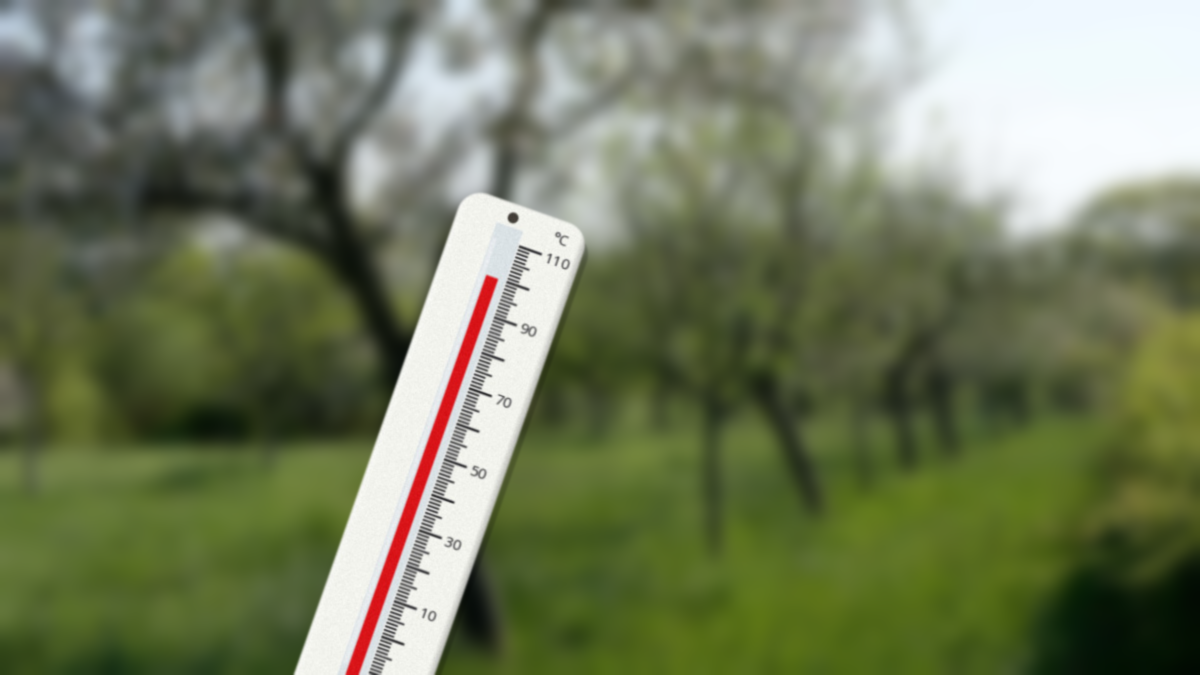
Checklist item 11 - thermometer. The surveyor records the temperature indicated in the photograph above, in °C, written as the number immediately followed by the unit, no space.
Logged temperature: 100°C
